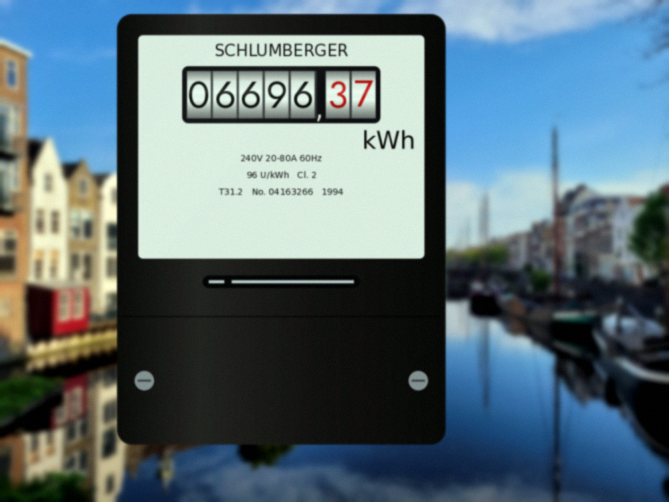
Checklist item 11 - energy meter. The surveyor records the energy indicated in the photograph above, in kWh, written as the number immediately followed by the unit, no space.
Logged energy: 6696.37kWh
